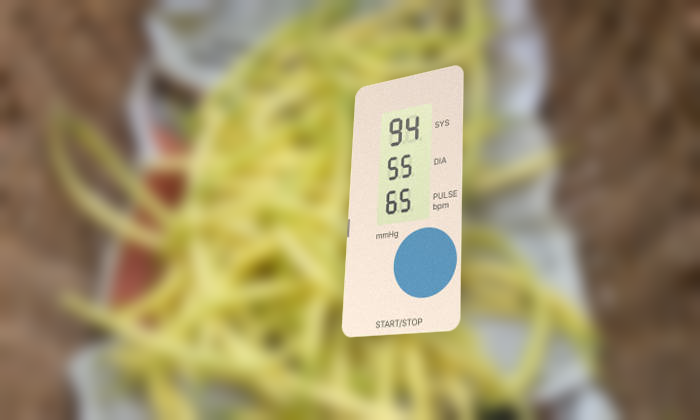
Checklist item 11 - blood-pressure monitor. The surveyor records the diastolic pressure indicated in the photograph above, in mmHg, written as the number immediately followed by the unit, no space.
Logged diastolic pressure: 55mmHg
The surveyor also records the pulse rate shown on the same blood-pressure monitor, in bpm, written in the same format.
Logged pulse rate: 65bpm
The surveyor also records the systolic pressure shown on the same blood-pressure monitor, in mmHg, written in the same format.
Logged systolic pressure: 94mmHg
